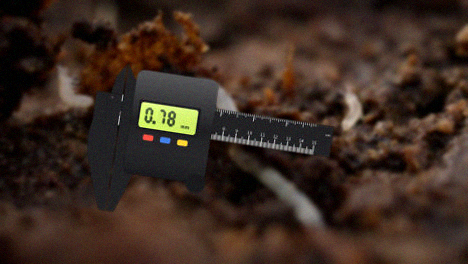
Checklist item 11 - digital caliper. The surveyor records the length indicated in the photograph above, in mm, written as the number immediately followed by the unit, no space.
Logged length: 0.78mm
